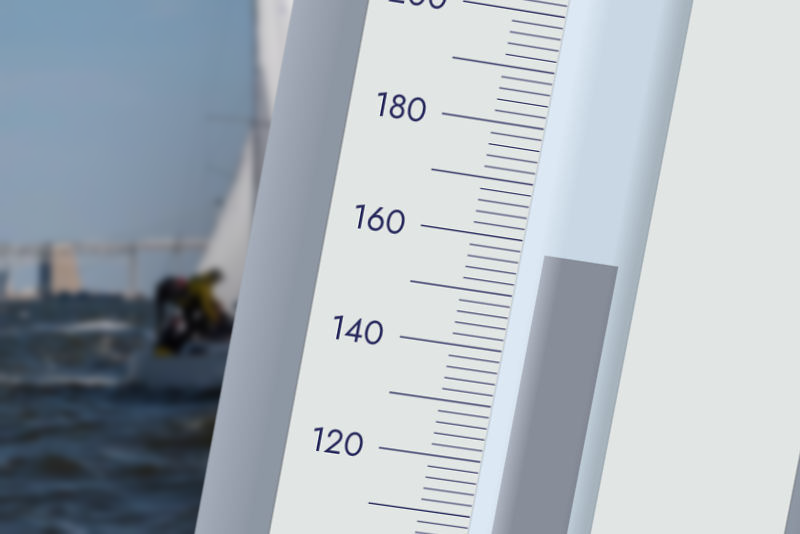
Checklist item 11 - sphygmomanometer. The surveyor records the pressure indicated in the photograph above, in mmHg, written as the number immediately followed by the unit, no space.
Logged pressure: 158mmHg
